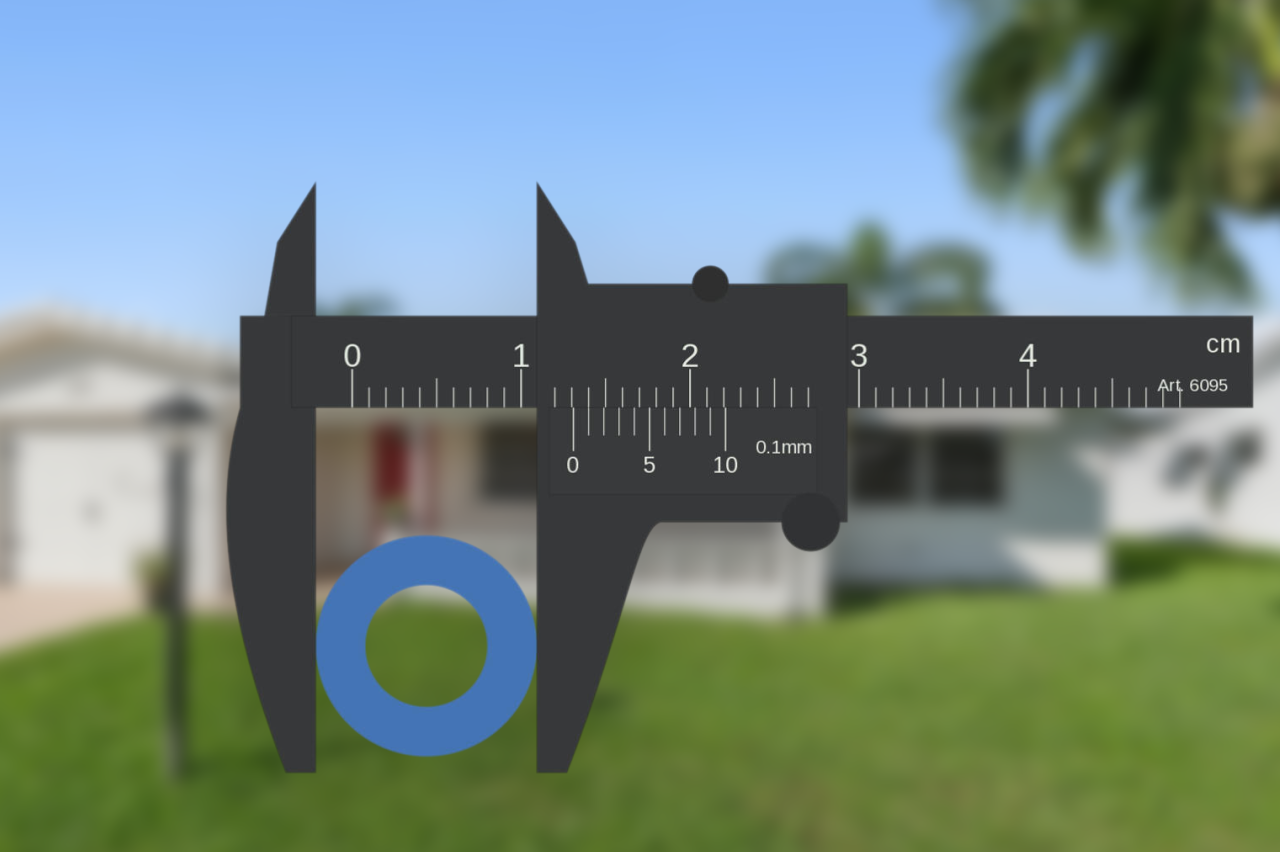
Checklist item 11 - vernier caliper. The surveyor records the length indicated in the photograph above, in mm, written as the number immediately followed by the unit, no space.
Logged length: 13.1mm
